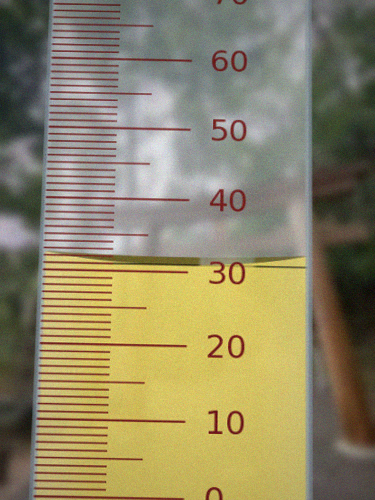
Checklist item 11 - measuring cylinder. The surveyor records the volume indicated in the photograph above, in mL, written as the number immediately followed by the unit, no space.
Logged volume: 31mL
